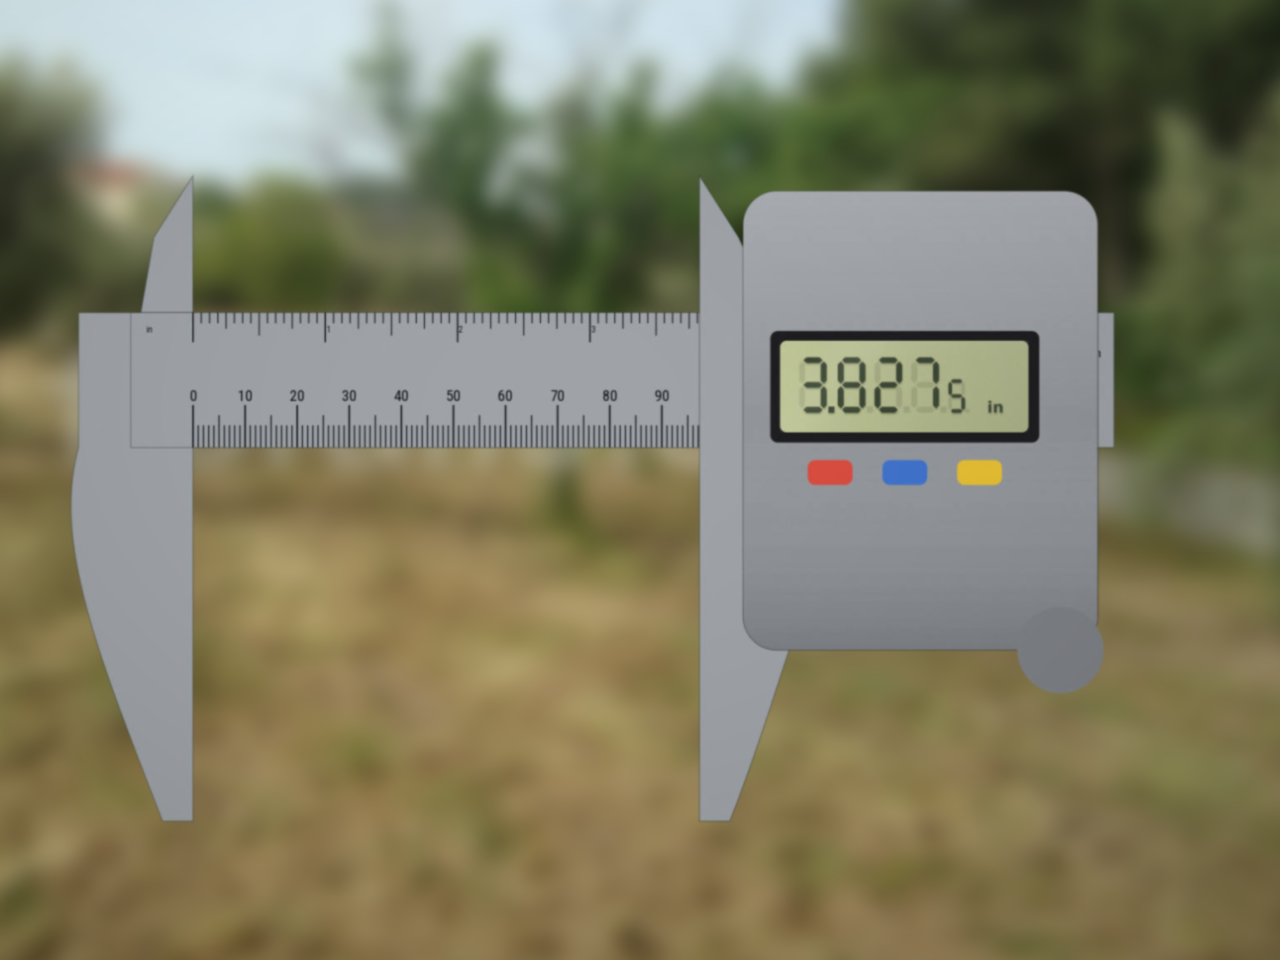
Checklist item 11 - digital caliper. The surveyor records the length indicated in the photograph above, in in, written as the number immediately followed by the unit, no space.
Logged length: 3.8275in
